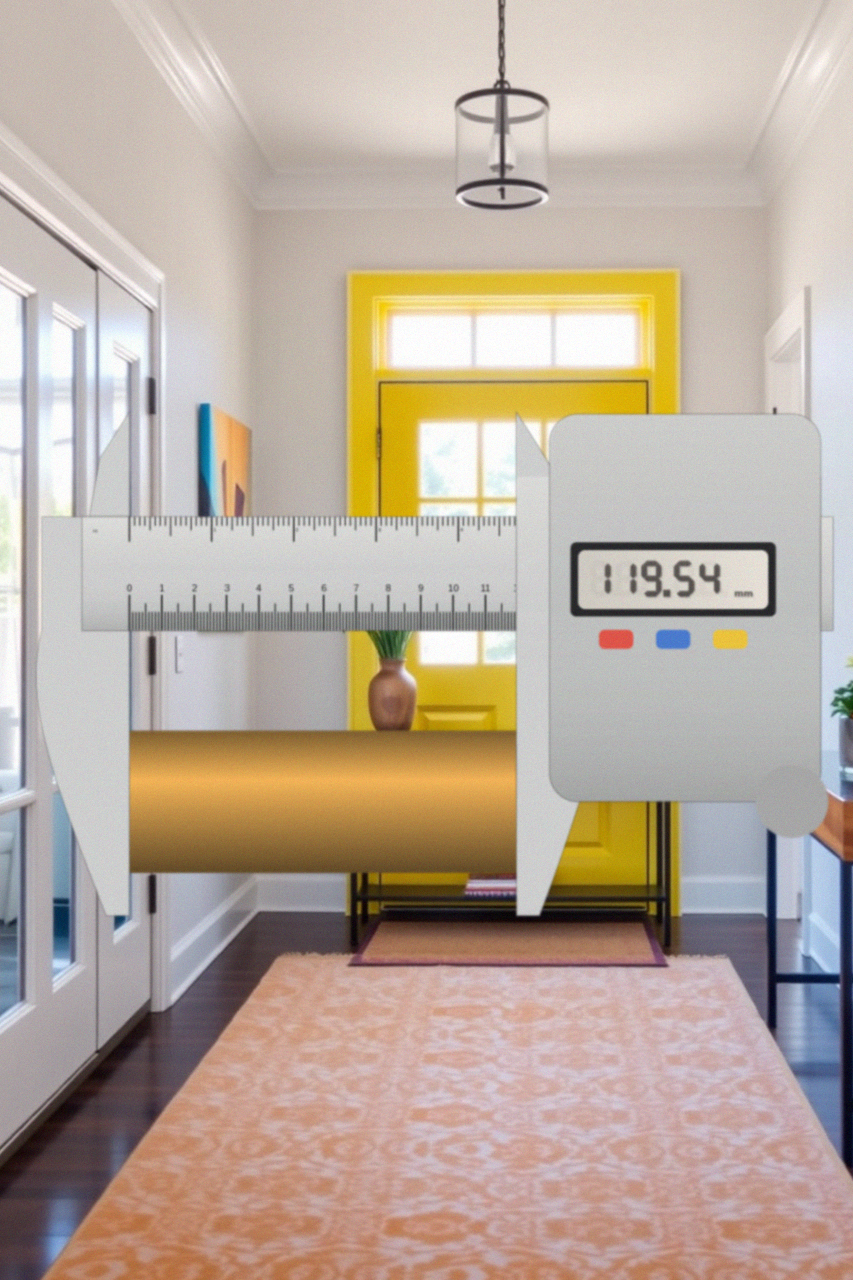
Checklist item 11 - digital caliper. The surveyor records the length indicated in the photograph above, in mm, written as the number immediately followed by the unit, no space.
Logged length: 119.54mm
